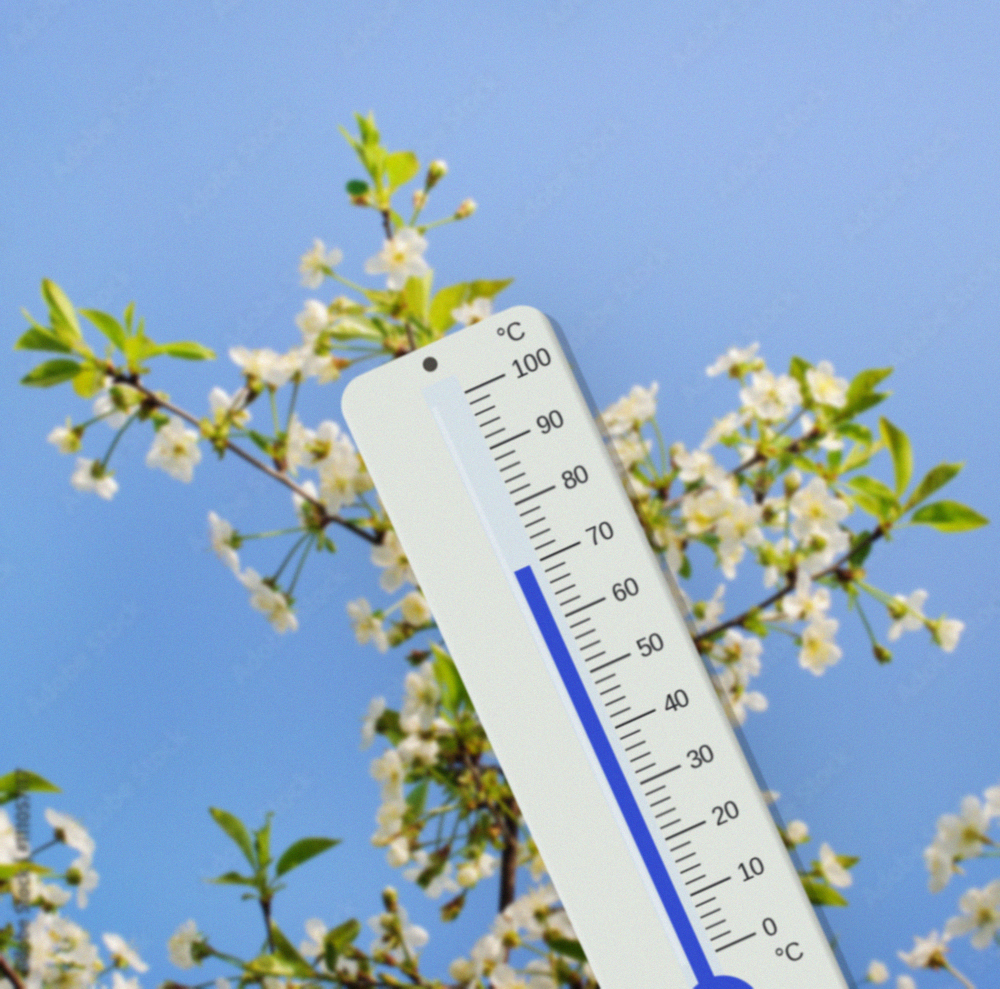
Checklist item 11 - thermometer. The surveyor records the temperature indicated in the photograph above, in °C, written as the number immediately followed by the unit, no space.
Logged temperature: 70°C
